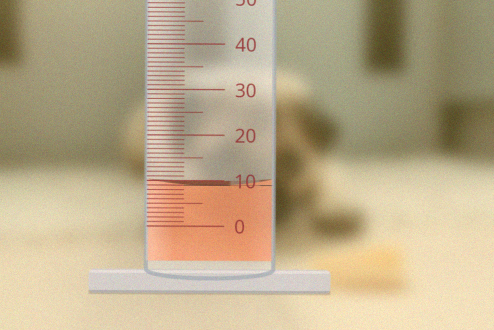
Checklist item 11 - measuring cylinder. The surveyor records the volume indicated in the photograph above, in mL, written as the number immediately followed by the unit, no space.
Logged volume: 9mL
